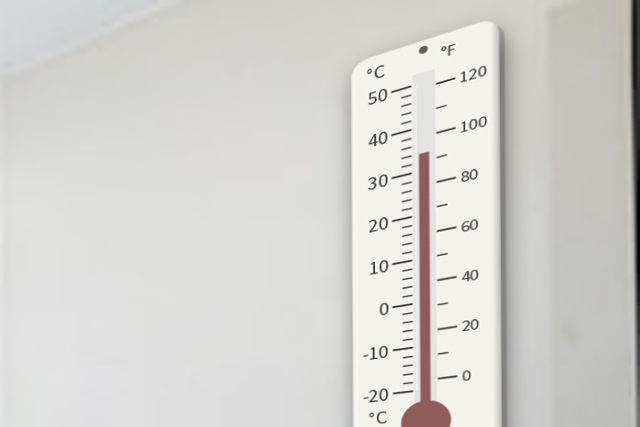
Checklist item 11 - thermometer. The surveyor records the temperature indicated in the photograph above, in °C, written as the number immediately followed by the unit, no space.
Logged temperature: 34°C
